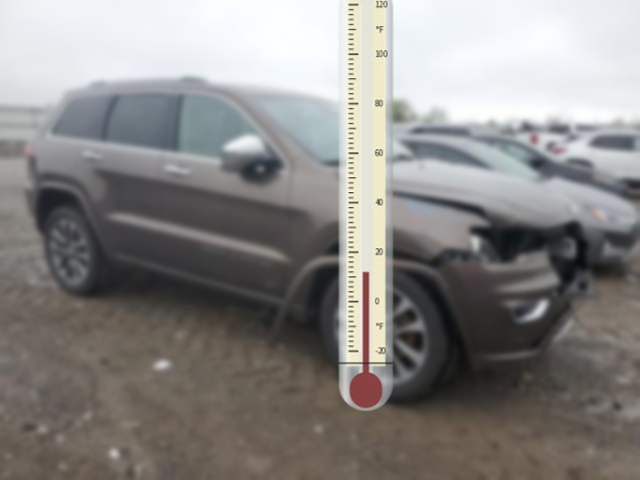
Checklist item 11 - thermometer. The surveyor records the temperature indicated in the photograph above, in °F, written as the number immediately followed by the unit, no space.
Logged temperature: 12°F
